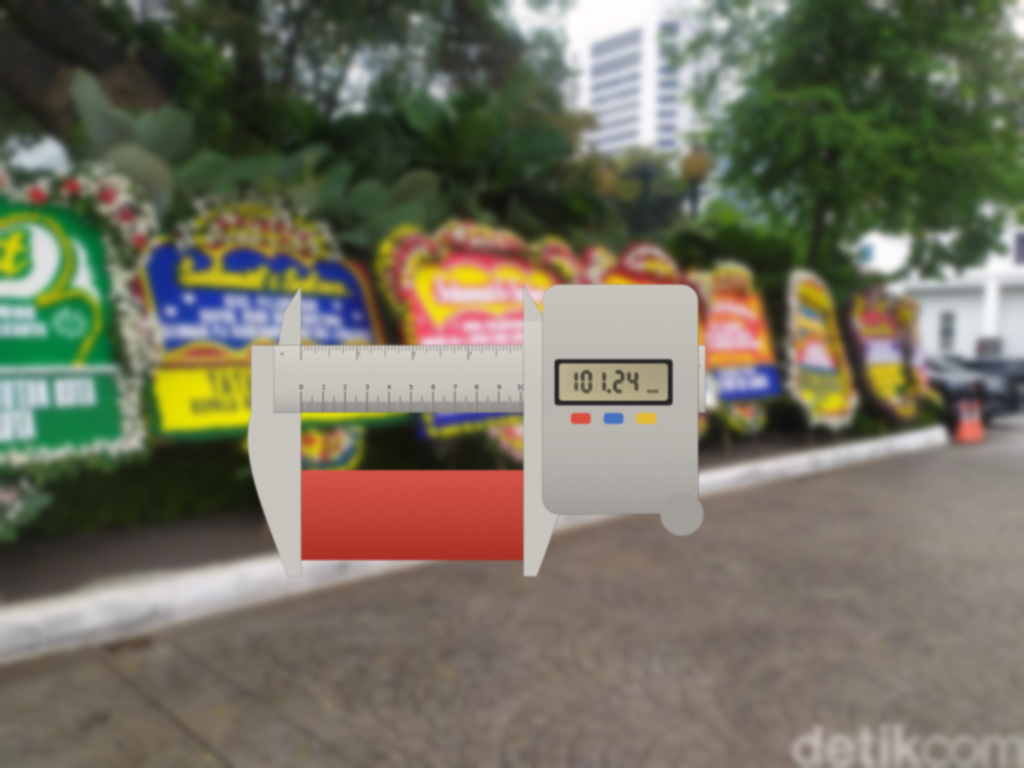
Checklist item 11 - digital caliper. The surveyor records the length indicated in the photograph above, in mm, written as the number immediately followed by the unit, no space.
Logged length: 101.24mm
